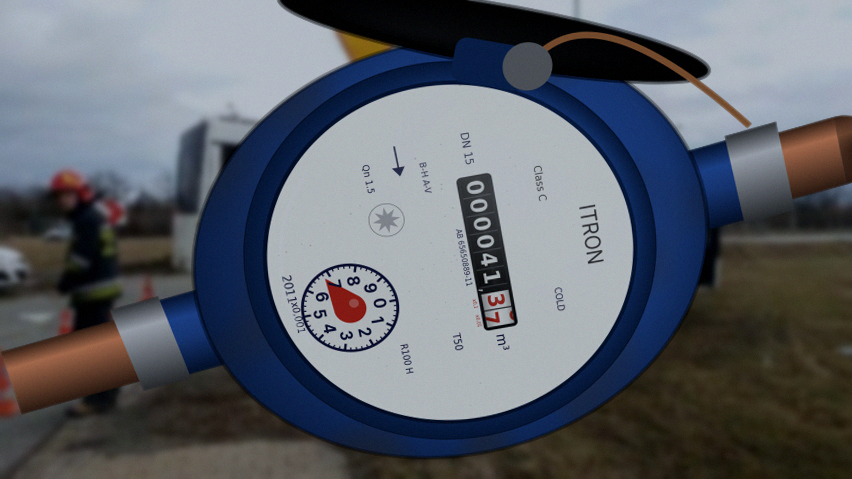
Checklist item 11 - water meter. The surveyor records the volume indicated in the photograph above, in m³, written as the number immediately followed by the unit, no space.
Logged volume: 41.366m³
